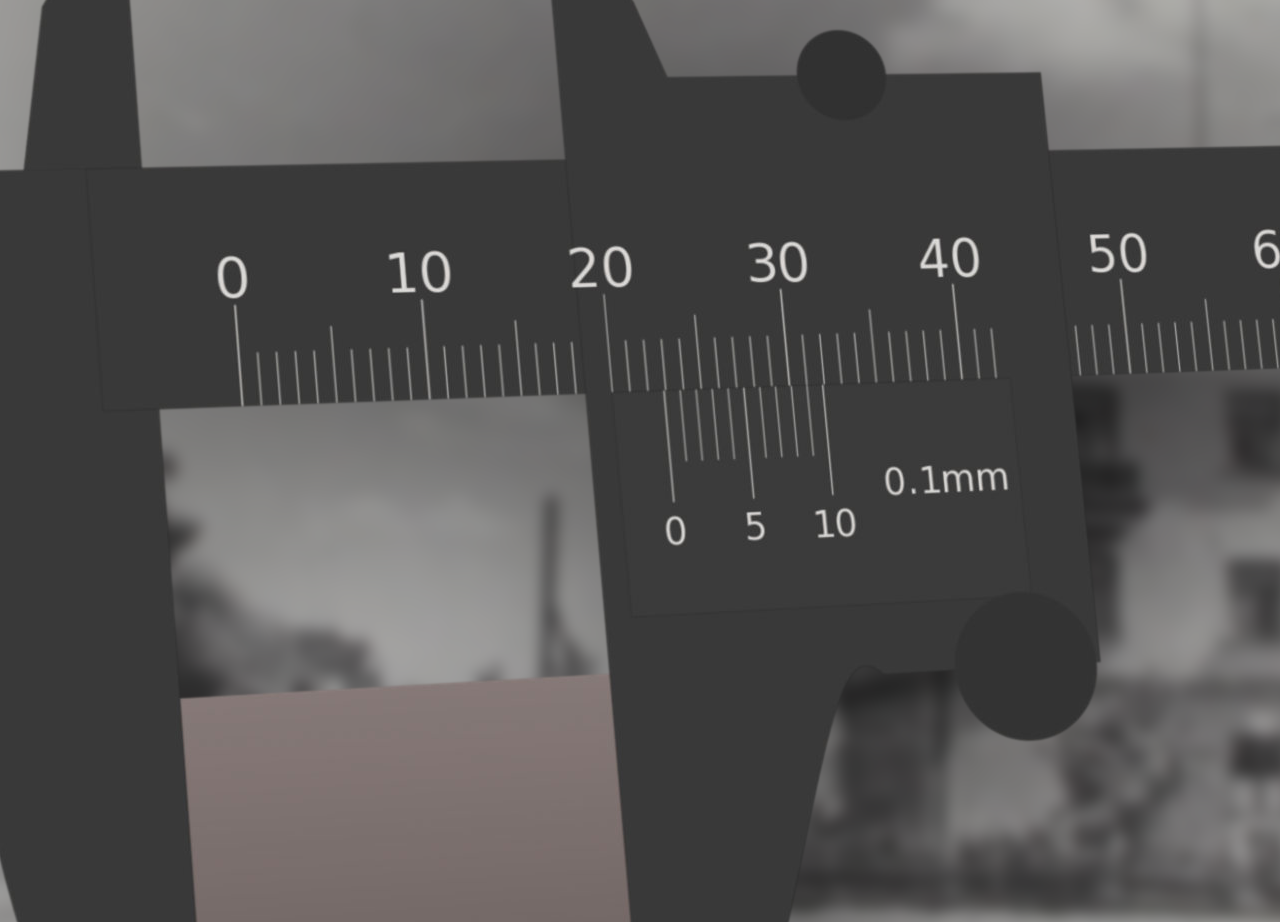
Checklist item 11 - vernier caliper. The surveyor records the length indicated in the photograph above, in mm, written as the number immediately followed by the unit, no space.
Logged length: 22.9mm
